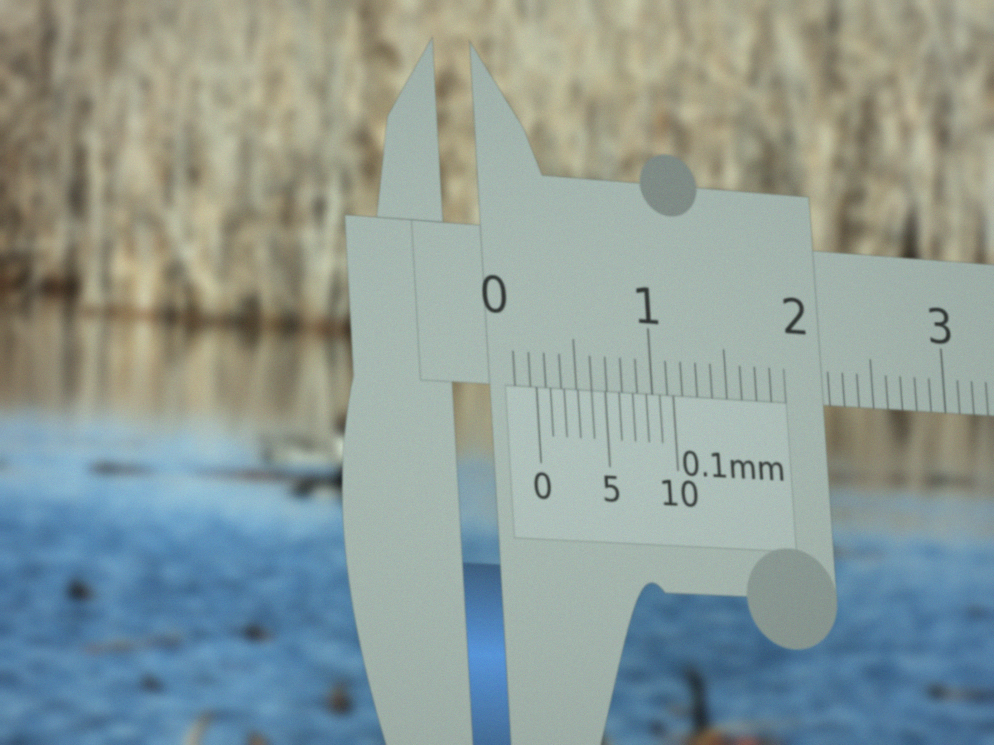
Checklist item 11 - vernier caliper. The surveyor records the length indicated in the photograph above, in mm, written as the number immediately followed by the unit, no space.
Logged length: 2.4mm
